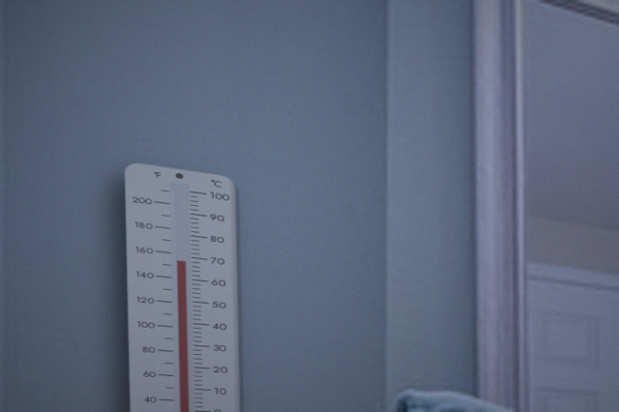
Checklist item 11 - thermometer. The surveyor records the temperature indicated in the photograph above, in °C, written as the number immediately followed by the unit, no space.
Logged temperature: 68°C
